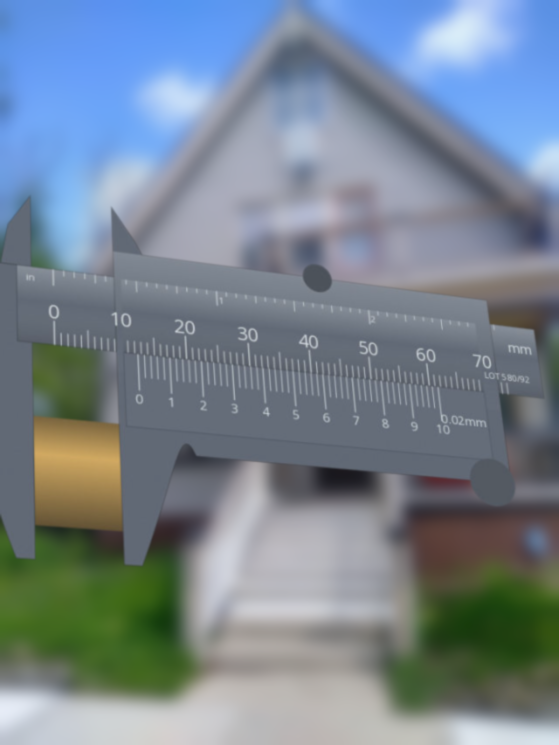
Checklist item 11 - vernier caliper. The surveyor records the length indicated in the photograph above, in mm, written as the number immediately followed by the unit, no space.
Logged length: 12.5mm
